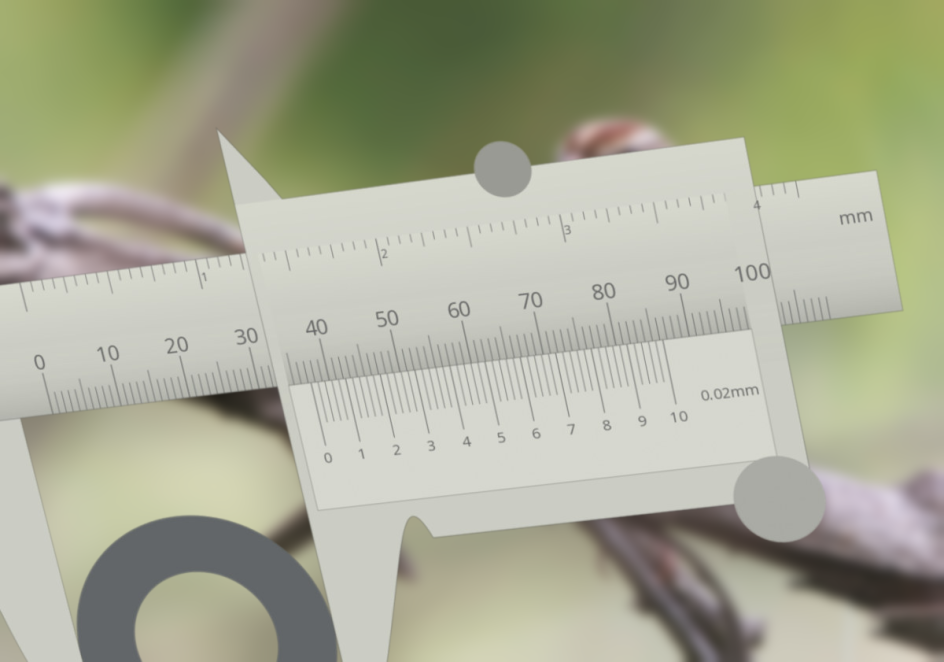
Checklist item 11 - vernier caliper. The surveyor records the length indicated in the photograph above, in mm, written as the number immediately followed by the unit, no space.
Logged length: 37.4mm
